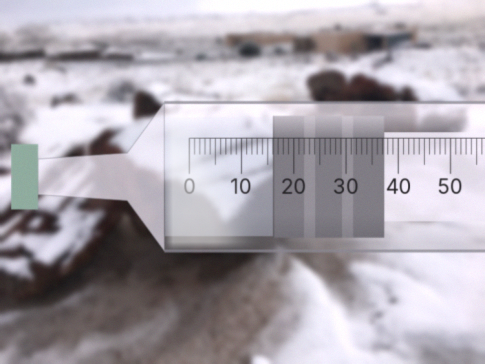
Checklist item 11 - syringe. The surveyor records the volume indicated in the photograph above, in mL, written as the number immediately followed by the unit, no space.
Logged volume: 16mL
